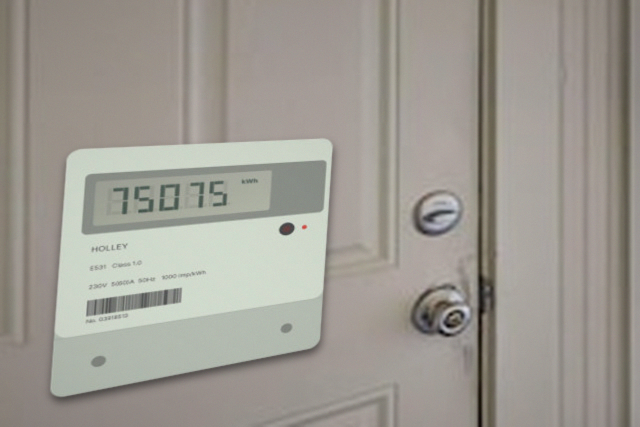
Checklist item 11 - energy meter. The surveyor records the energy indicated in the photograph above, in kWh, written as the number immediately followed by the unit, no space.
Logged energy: 75075kWh
